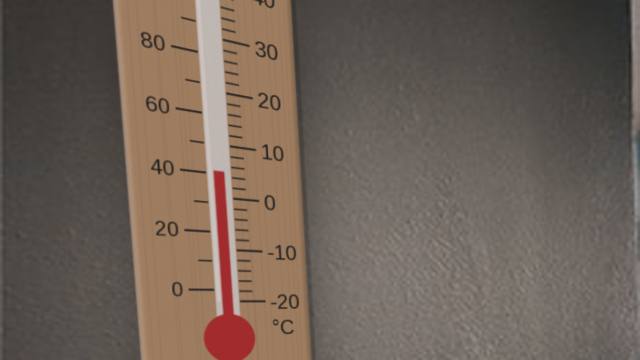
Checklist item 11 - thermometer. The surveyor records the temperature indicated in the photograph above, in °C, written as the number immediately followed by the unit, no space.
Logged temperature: 5°C
